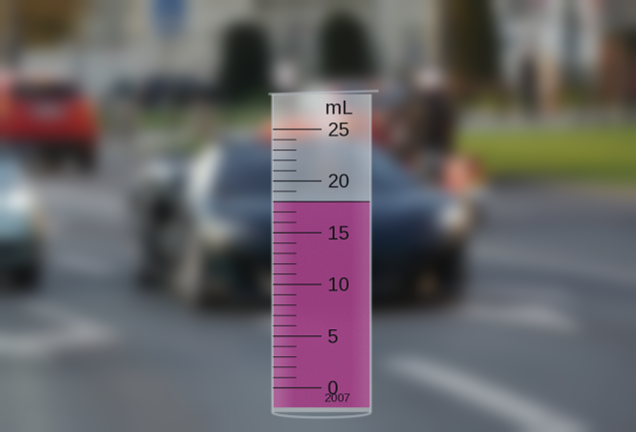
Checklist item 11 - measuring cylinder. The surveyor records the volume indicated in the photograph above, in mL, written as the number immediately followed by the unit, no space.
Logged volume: 18mL
